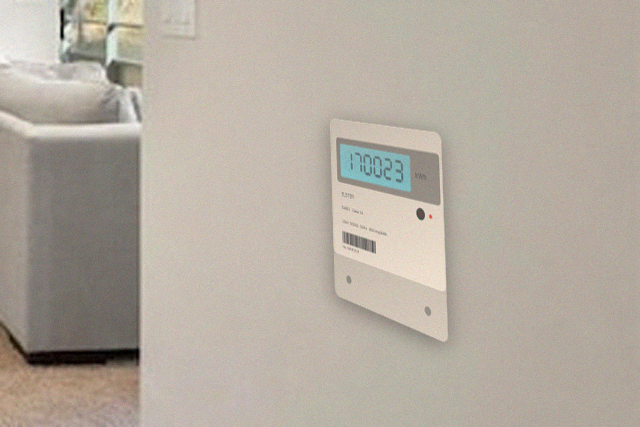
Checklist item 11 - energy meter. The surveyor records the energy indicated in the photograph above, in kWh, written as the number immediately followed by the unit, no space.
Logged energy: 170023kWh
